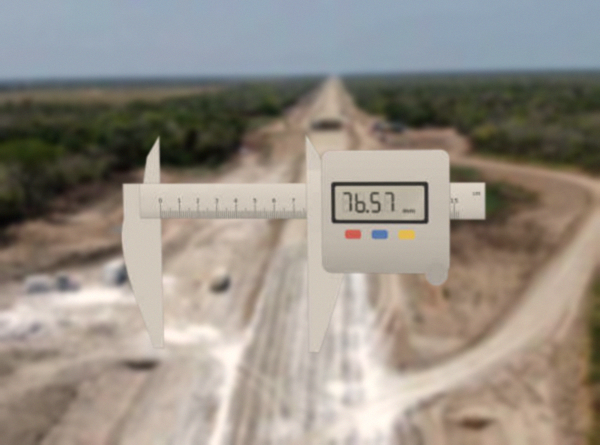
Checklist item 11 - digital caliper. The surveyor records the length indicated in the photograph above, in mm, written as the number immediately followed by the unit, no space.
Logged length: 76.57mm
